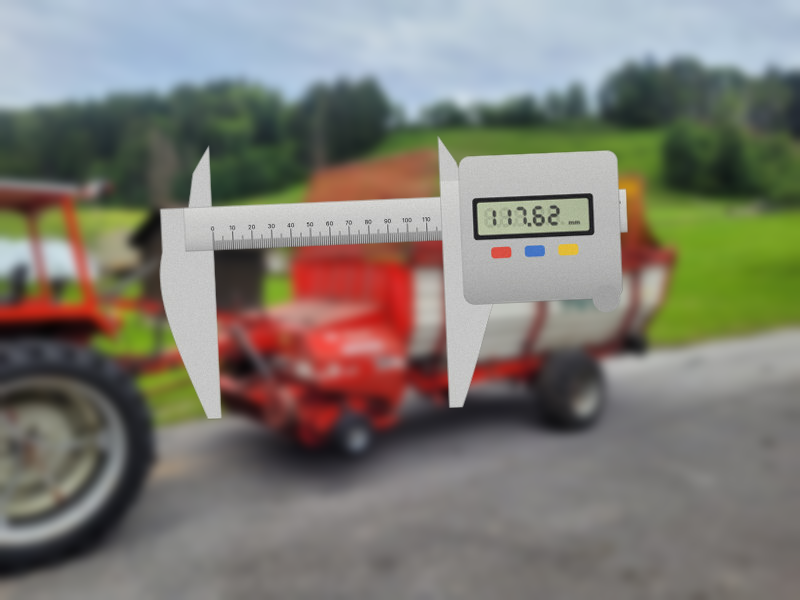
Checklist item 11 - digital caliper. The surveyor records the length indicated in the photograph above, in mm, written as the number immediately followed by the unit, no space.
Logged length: 117.62mm
